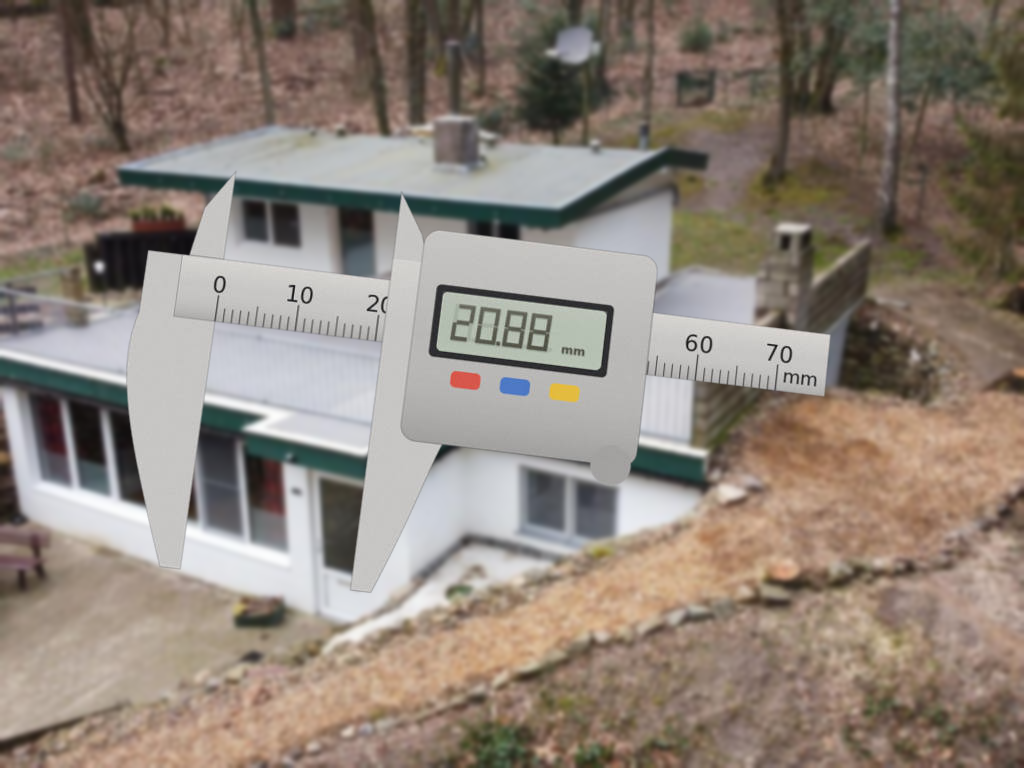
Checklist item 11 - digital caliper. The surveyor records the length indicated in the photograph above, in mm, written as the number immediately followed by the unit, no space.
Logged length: 20.88mm
